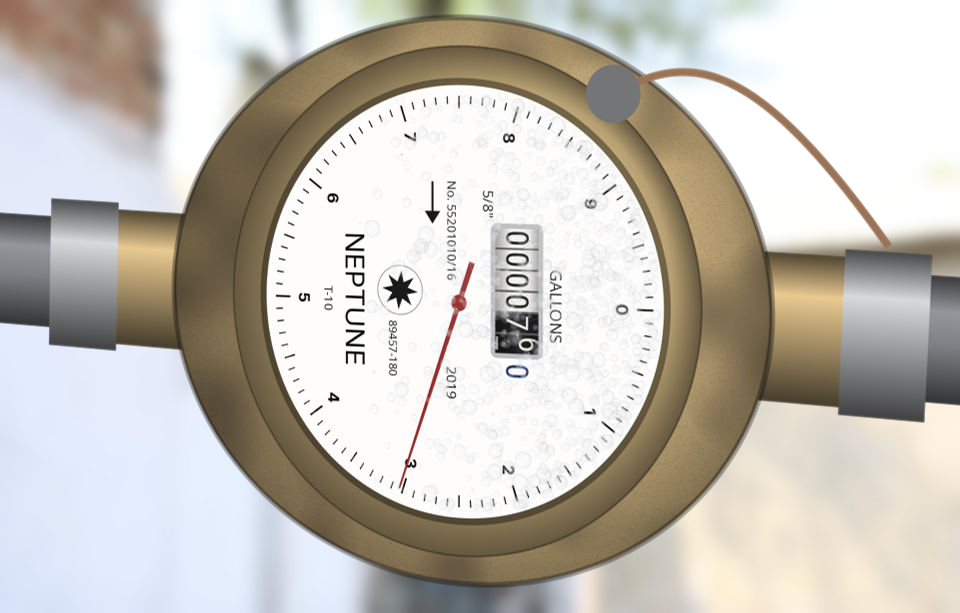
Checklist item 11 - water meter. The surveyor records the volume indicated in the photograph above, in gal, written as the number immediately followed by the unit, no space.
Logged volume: 763.0gal
